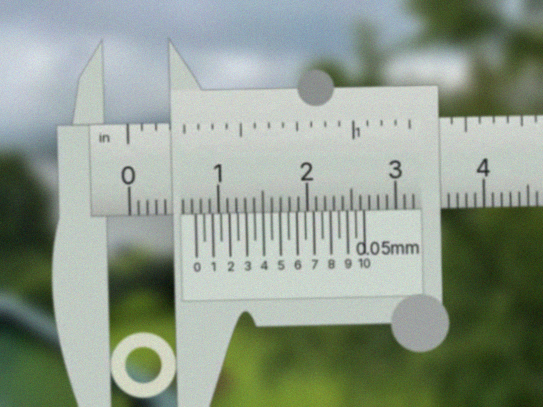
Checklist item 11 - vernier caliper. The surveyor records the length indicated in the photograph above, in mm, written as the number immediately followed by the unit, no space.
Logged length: 7.4mm
